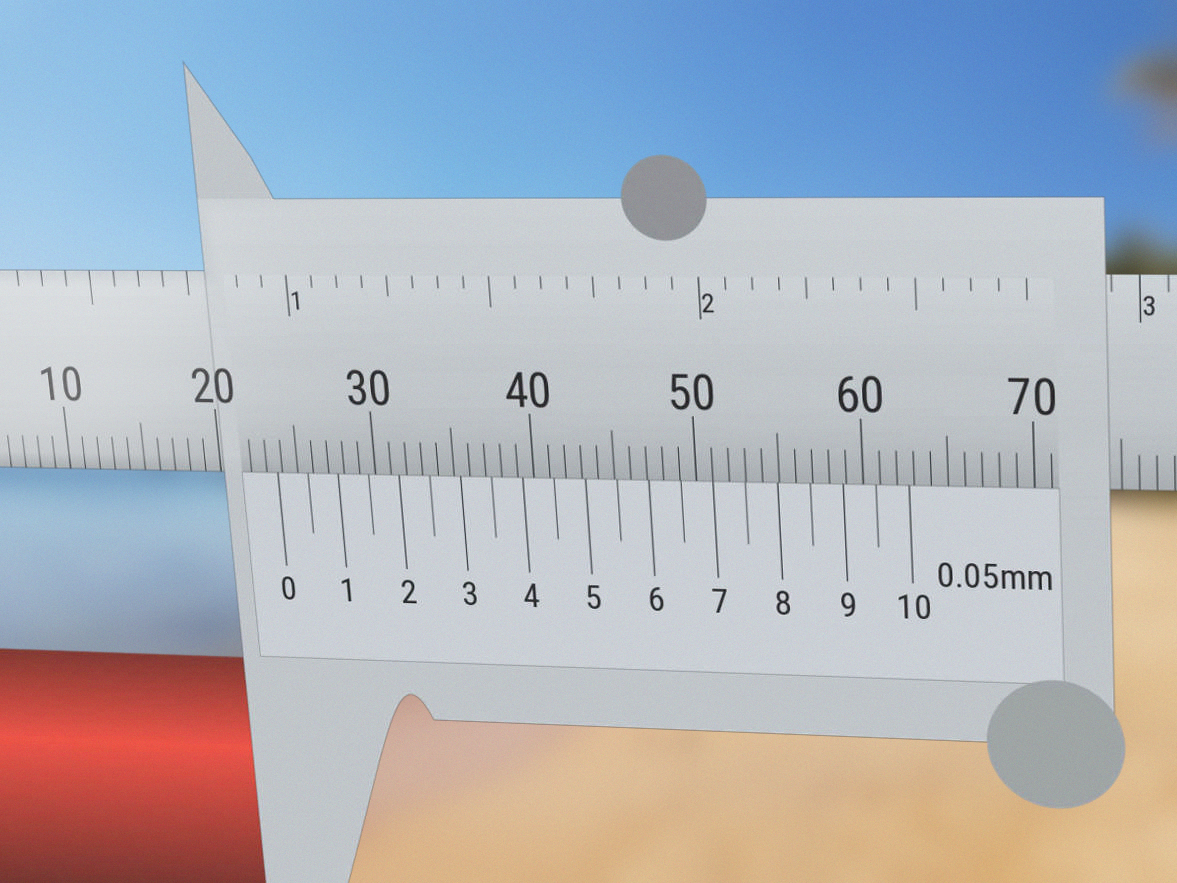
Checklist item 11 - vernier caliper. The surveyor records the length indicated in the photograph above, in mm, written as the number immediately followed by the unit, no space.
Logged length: 23.7mm
